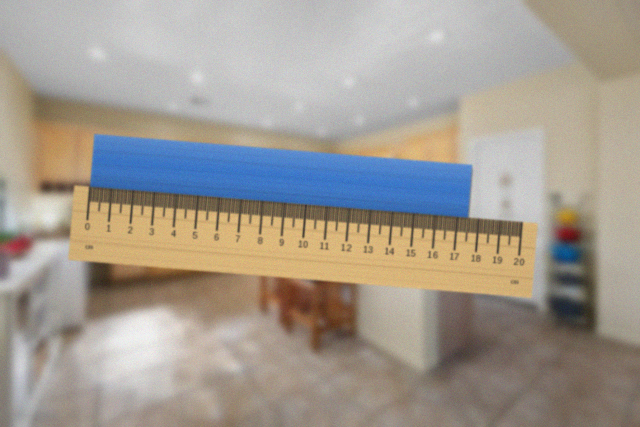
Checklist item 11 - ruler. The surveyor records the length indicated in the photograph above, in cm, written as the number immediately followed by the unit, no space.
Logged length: 17.5cm
